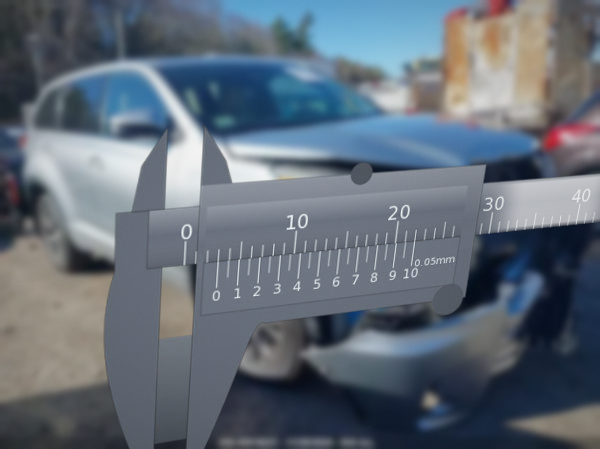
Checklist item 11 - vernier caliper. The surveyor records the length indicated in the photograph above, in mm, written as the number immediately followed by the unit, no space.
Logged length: 3.0mm
